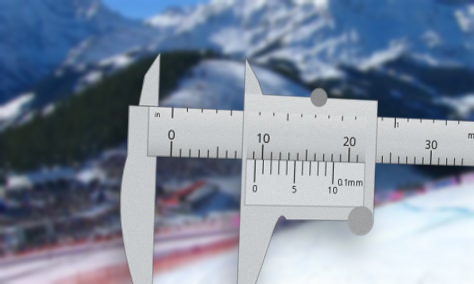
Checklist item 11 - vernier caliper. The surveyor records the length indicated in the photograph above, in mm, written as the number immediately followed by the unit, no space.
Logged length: 9.2mm
